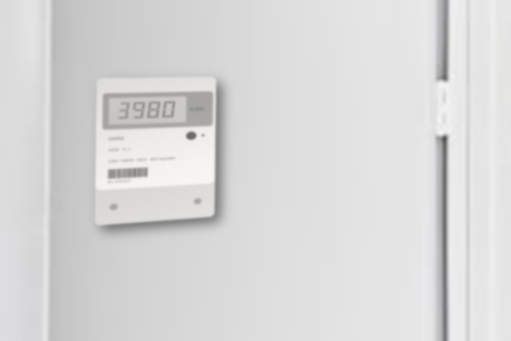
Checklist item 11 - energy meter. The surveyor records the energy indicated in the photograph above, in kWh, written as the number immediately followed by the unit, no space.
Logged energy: 3980kWh
